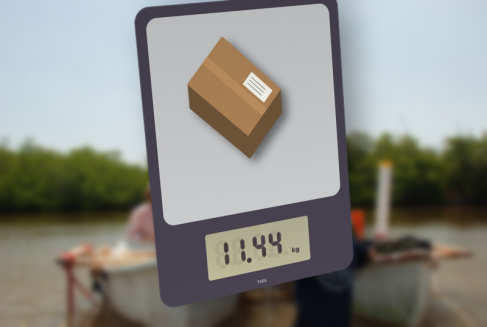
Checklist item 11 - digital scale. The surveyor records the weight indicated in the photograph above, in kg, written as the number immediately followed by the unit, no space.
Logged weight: 11.44kg
